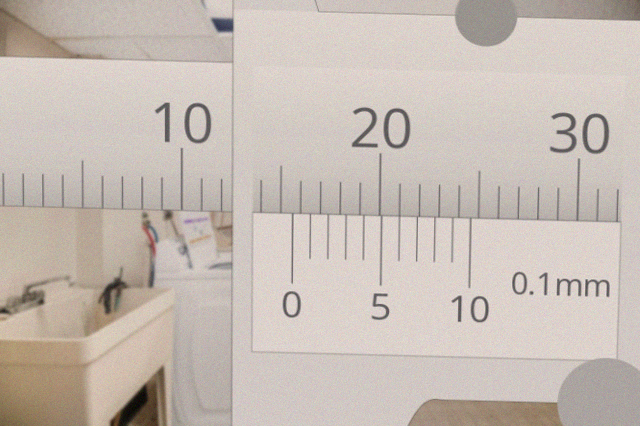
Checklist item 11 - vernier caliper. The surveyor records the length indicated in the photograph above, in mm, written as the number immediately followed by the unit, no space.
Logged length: 15.6mm
